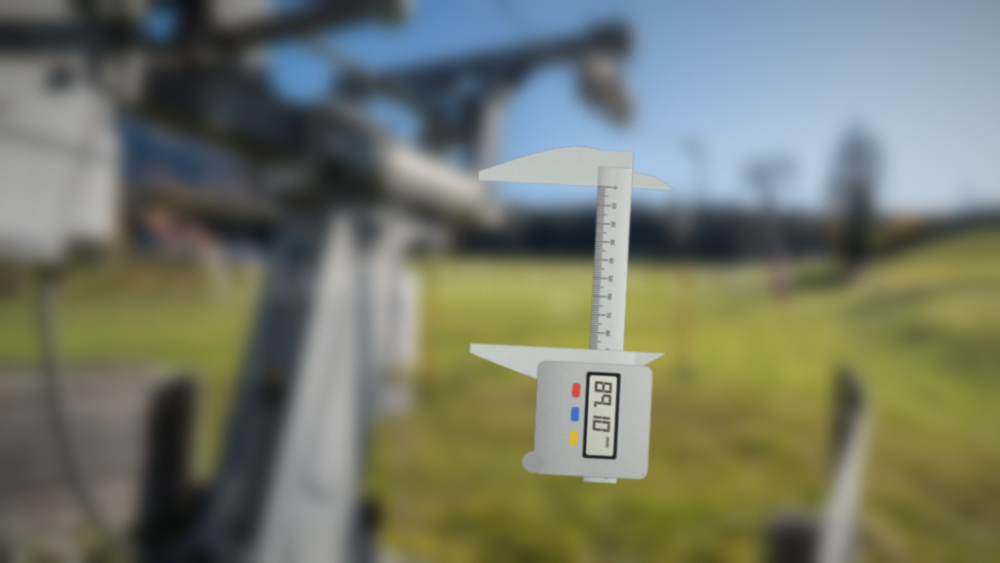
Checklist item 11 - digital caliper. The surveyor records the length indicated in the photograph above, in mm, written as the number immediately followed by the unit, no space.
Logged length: 89.10mm
